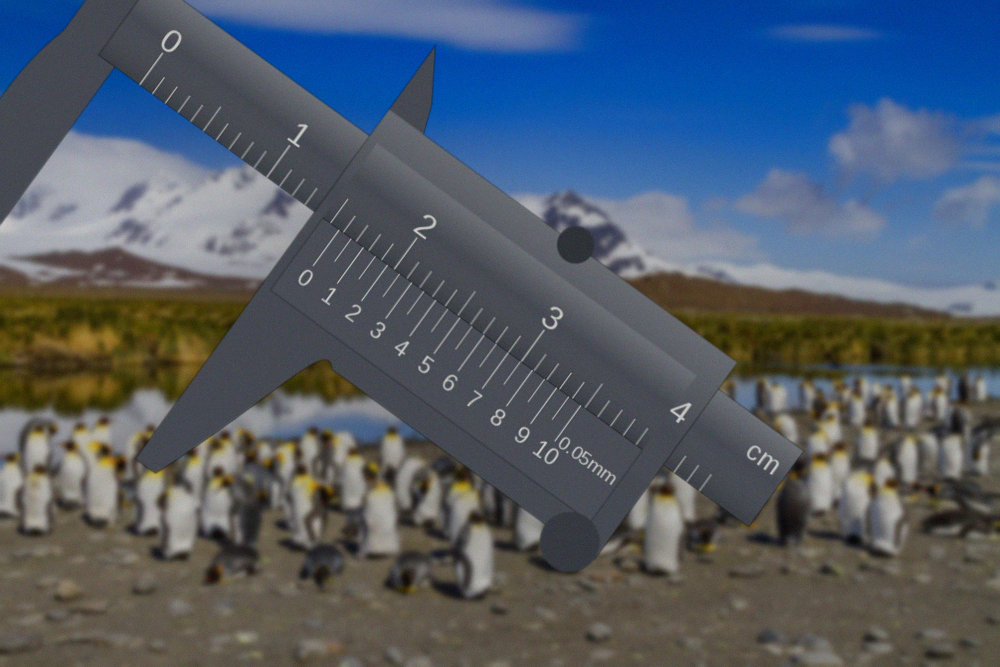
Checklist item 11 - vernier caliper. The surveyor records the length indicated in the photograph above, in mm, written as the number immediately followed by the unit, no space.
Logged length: 15.7mm
